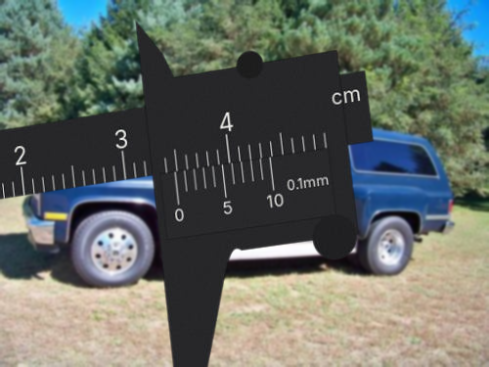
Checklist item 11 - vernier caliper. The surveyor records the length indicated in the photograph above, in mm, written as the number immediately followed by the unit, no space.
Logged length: 34.8mm
